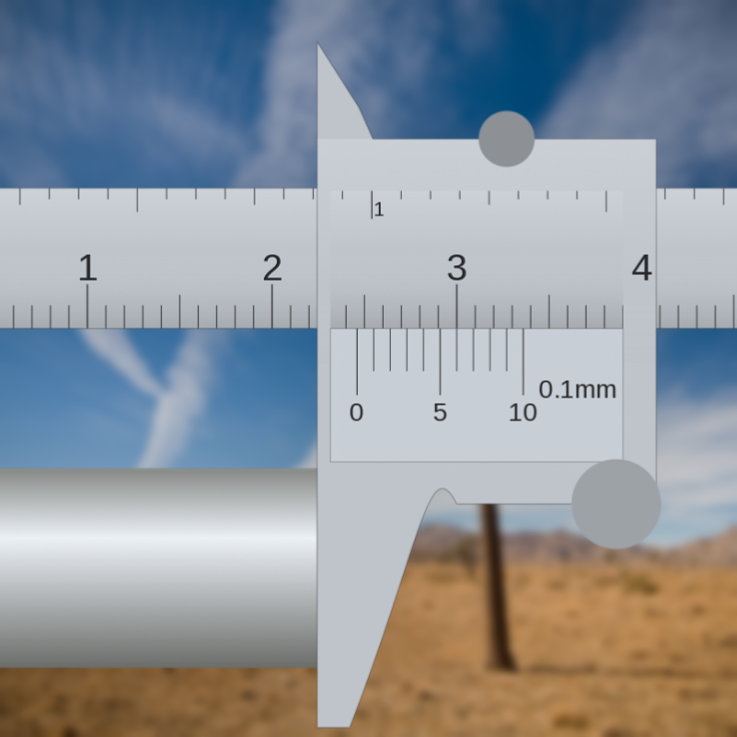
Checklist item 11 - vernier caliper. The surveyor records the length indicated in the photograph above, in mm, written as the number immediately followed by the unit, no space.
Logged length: 24.6mm
